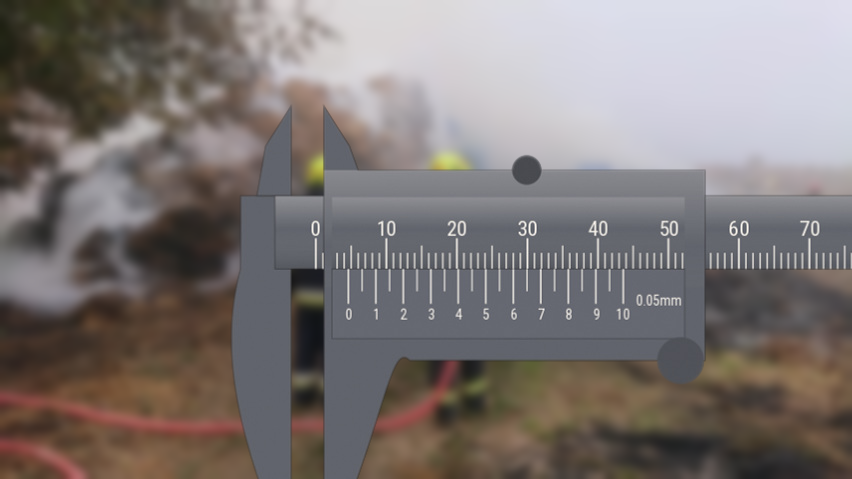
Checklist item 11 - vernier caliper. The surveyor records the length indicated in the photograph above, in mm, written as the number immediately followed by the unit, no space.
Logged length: 4.6mm
